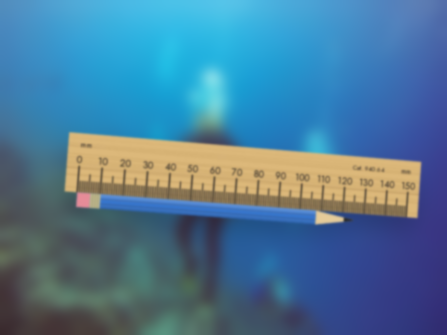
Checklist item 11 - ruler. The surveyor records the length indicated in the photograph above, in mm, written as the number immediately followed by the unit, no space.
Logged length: 125mm
